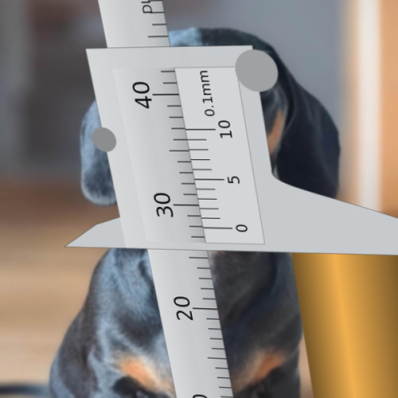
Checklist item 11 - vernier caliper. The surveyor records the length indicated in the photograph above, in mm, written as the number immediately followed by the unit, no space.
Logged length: 27.9mm
